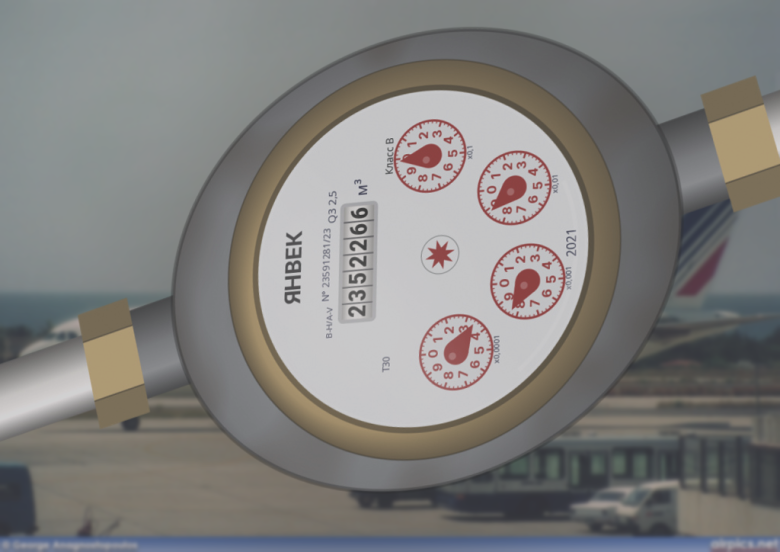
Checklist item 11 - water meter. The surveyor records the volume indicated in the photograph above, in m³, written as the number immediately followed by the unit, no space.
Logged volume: 2352265.9883m³
